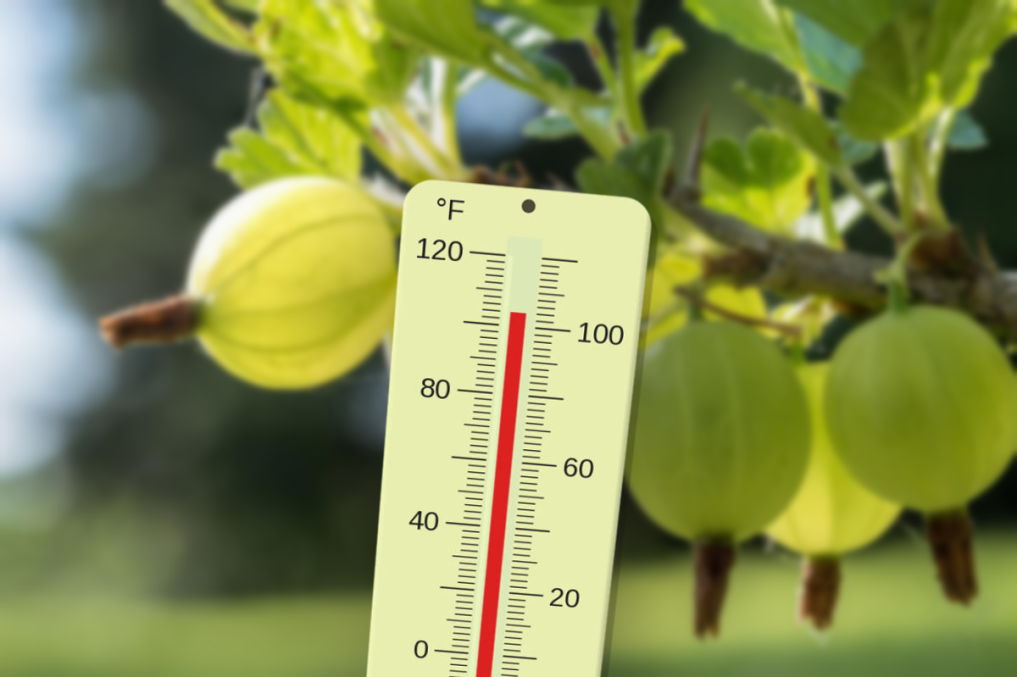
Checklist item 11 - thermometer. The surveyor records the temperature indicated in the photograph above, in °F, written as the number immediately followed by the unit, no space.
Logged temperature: 104°F
